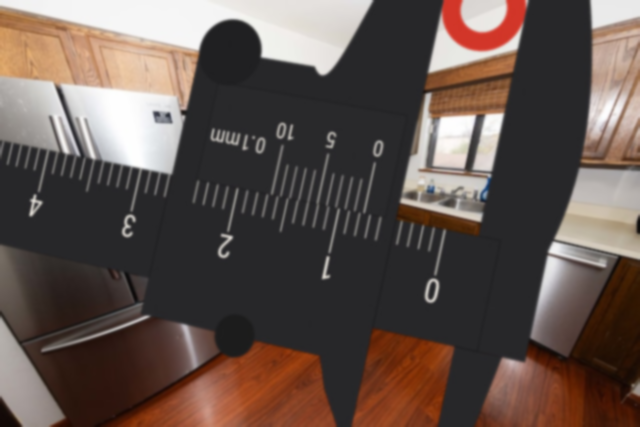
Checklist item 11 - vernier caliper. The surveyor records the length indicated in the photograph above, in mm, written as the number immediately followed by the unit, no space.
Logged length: 7.6mm
